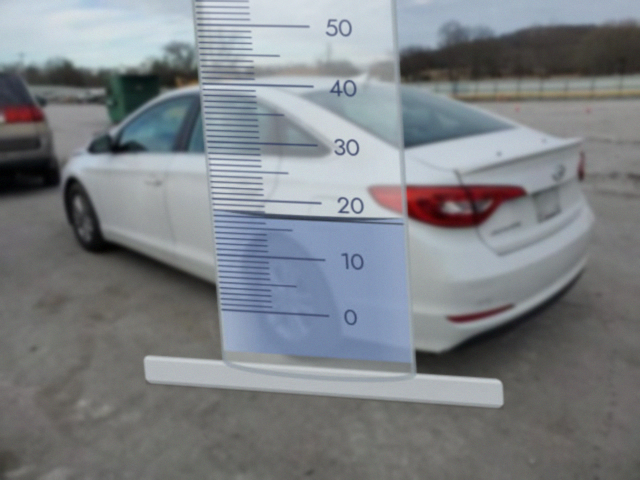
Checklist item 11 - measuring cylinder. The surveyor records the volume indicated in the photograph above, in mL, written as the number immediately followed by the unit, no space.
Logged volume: 17mL
